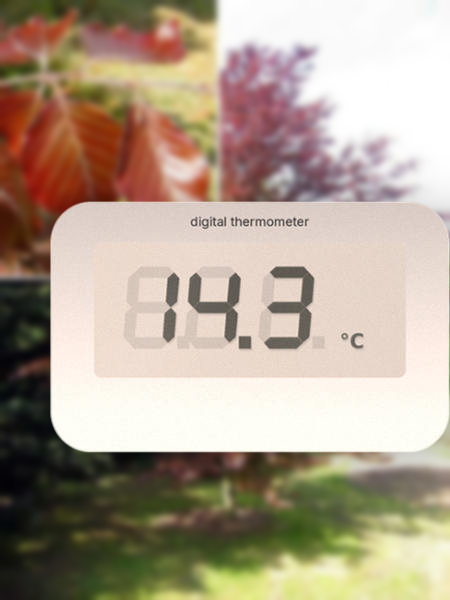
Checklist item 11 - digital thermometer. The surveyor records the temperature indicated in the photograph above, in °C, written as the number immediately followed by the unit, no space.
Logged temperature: 14.3°C
